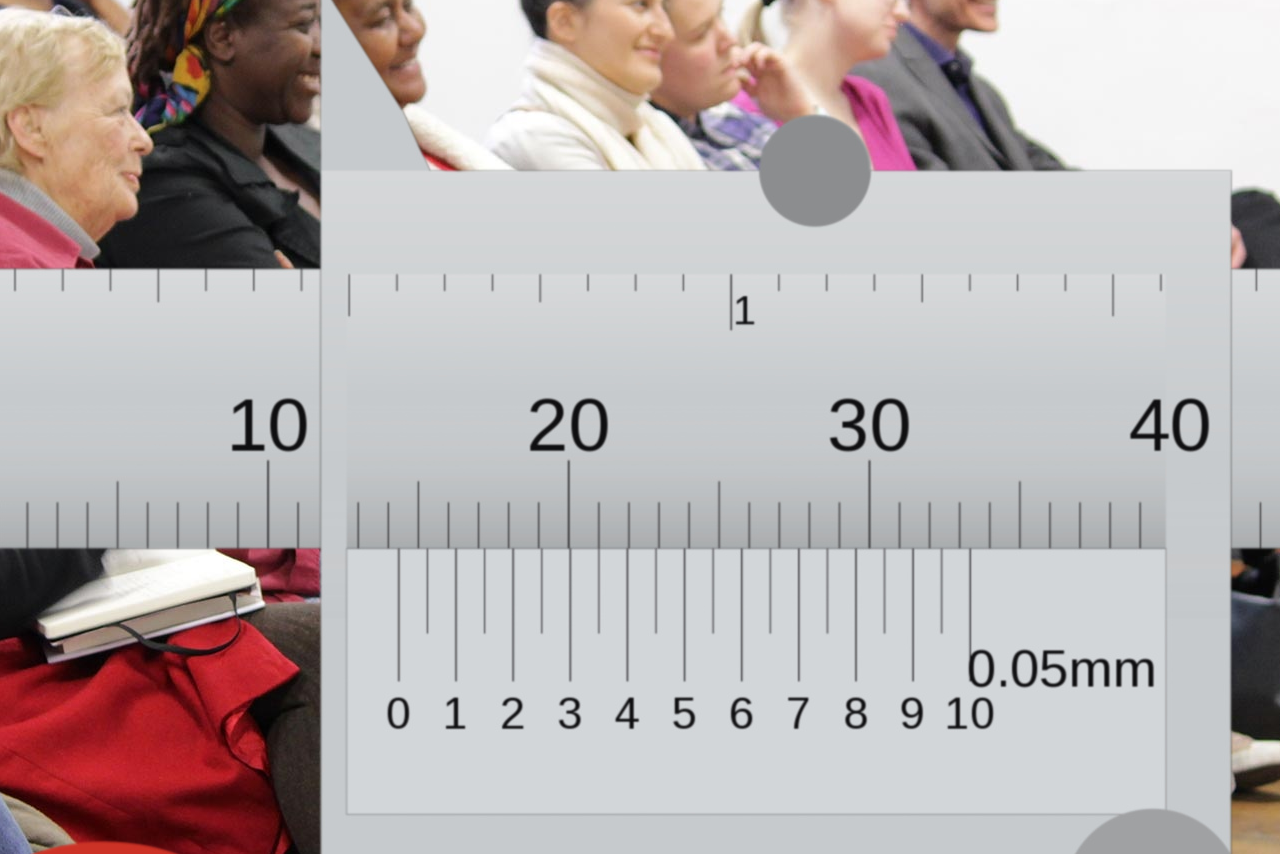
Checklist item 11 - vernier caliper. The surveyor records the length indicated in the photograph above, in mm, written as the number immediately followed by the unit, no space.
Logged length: 14.35mm
